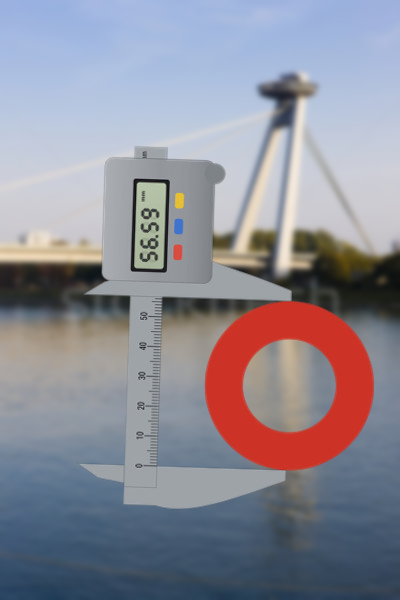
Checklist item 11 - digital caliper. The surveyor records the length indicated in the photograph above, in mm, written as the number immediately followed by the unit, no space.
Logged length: 56.59mm
